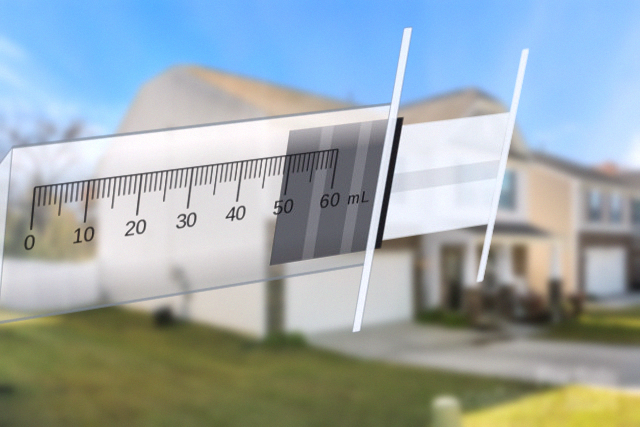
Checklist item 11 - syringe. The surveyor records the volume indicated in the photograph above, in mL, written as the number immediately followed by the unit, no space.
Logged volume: 49mL
